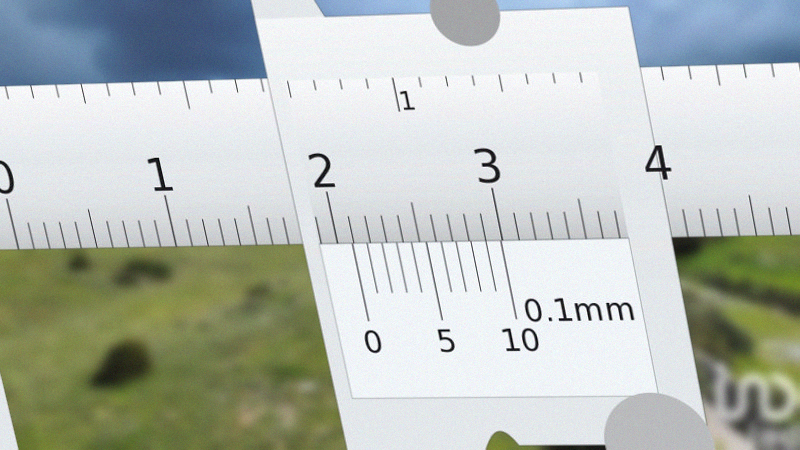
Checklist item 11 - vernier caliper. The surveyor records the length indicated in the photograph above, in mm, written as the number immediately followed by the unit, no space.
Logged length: 20.9mm
